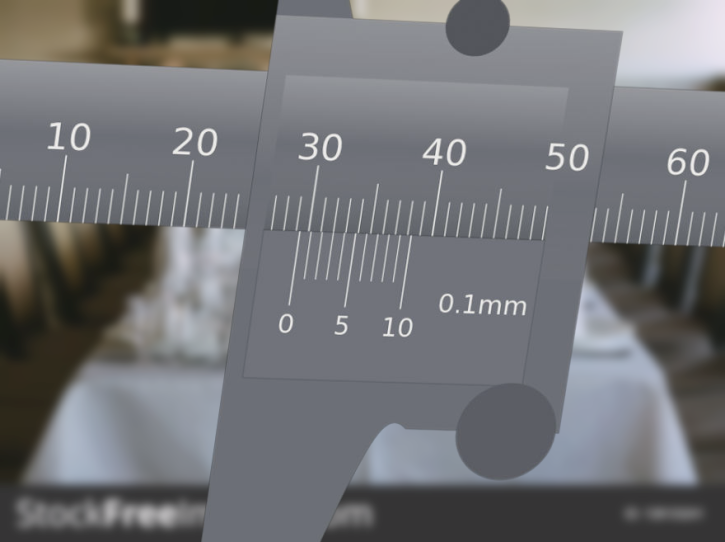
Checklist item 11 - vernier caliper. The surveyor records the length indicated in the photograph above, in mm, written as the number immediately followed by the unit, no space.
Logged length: 29.3mm
